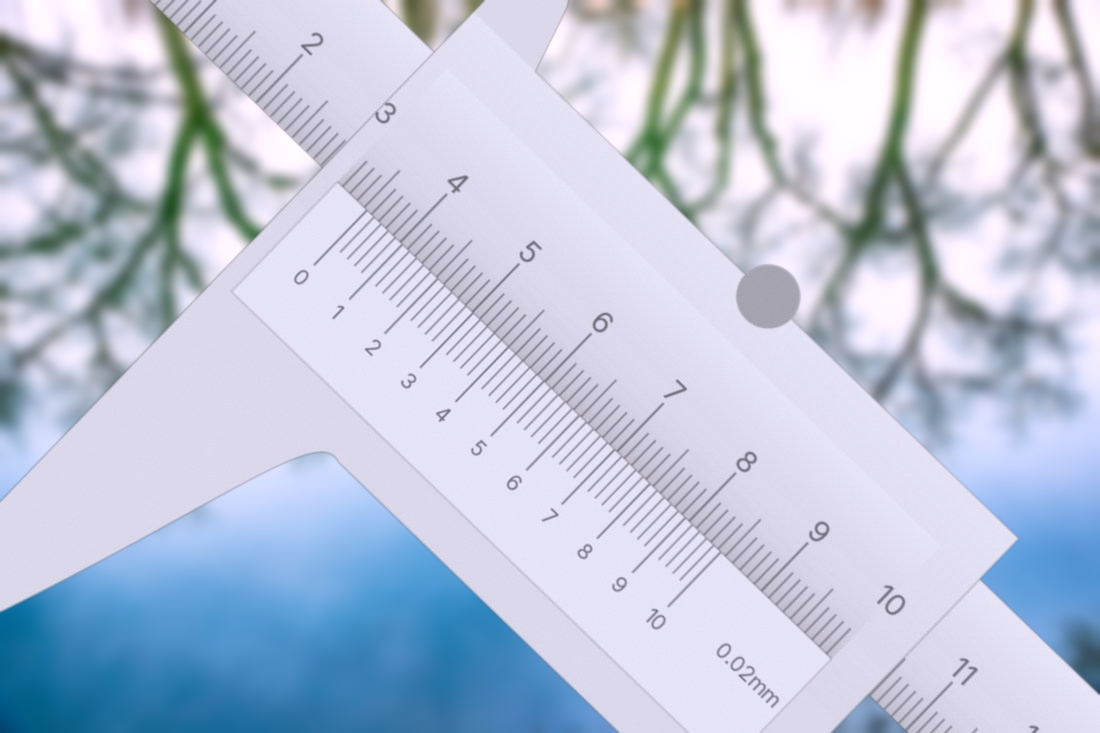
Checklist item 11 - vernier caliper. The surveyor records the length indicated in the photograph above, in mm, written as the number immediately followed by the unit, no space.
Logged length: 35.4mm
